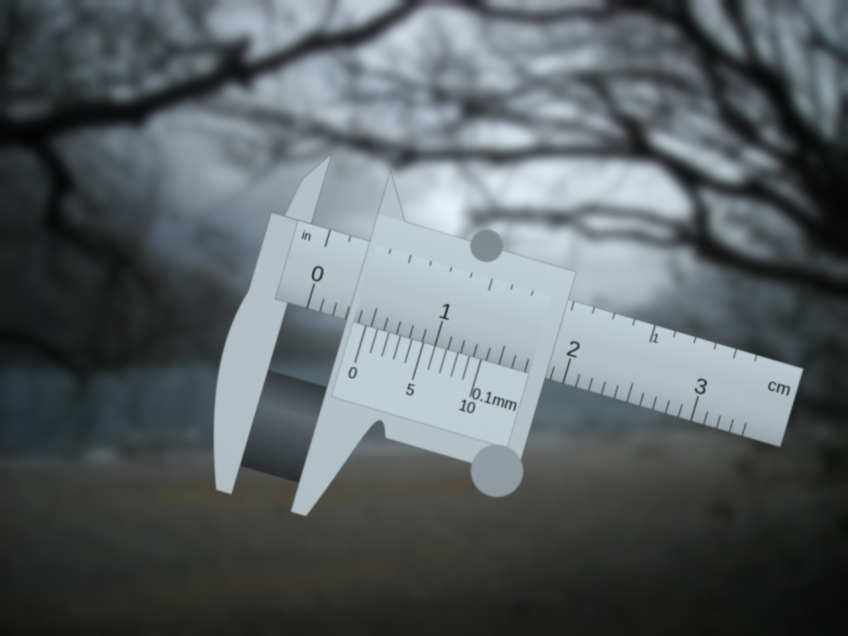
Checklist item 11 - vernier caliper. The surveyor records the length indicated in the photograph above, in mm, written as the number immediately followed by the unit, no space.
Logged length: 4.6mm
